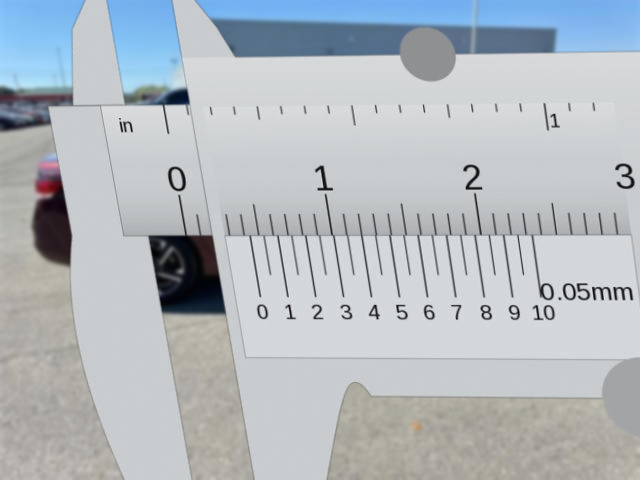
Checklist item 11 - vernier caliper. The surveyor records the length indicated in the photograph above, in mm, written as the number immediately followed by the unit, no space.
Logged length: 4.4mm
